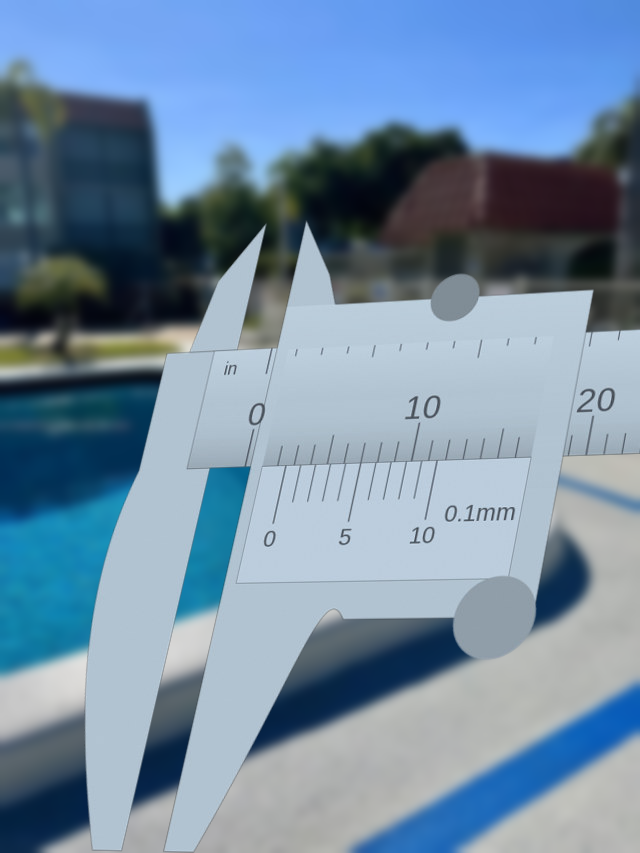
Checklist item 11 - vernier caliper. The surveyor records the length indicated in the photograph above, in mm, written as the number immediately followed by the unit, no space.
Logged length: 2.5mm
